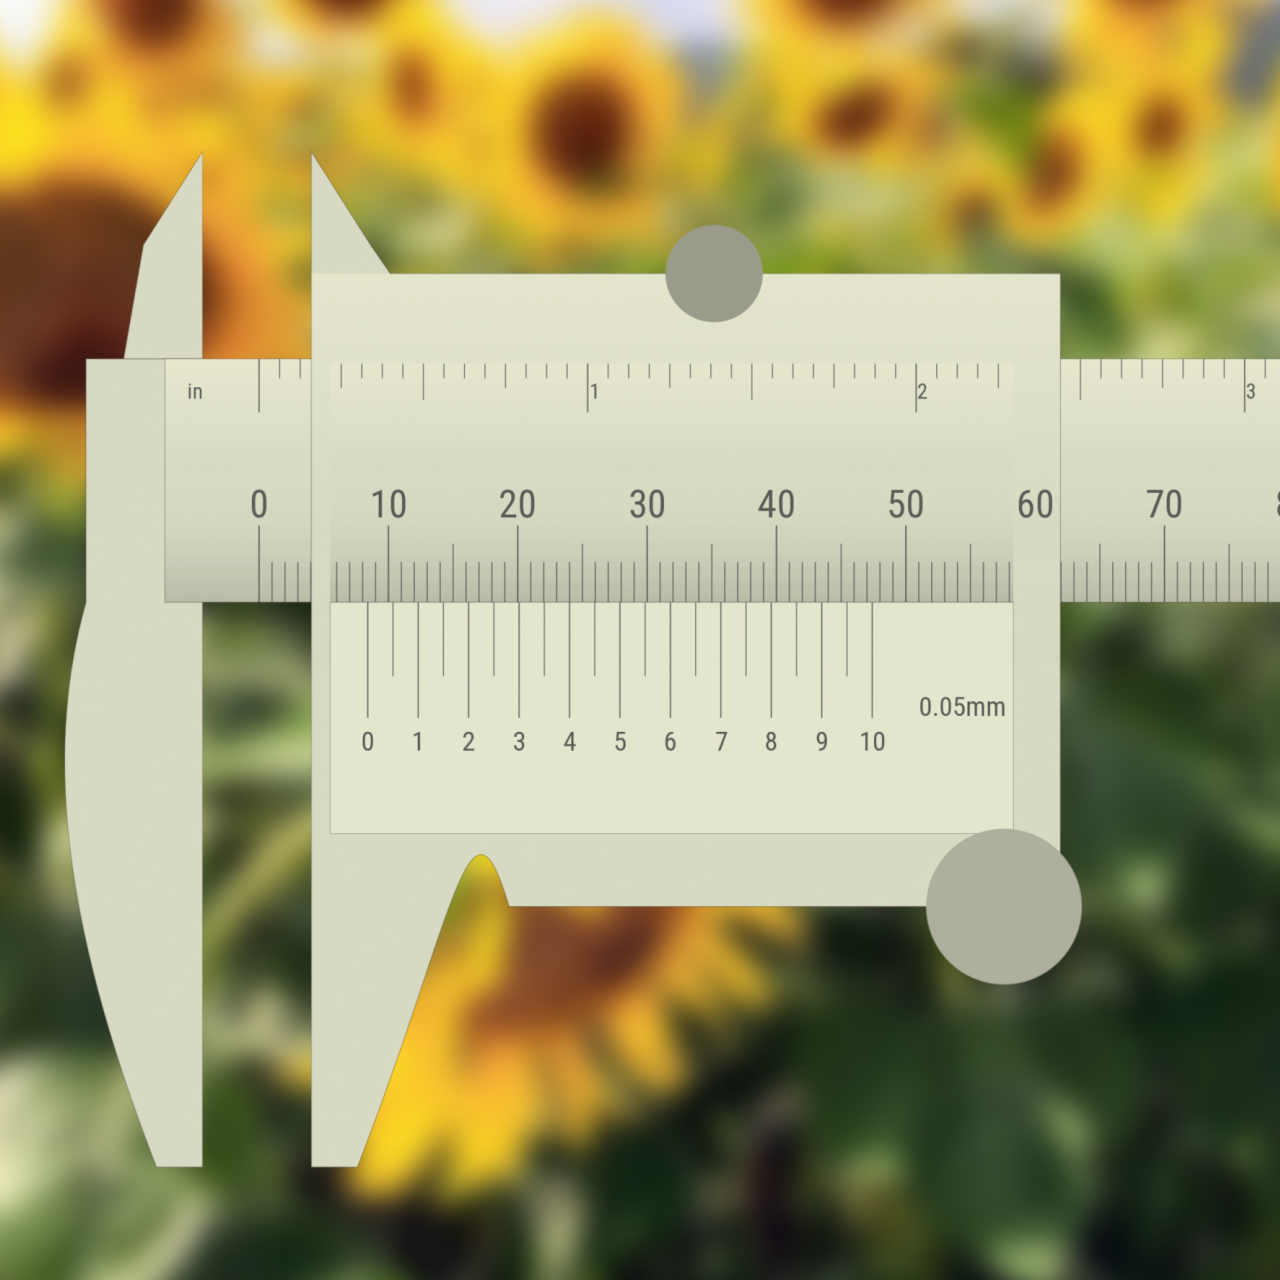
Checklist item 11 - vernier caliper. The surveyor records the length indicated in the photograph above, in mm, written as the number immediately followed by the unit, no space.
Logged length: 8.4mm
